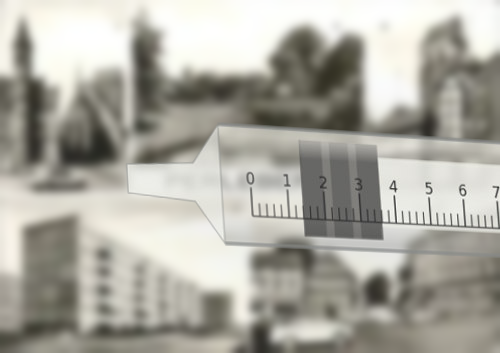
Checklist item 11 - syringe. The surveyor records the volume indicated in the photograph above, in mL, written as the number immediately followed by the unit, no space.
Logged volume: 1.4mL
